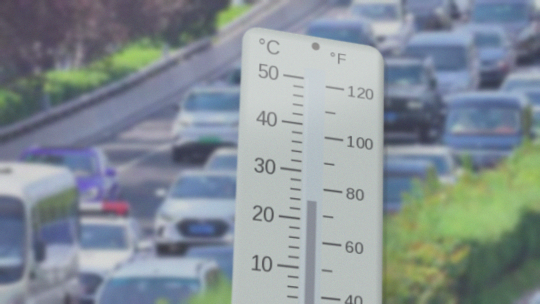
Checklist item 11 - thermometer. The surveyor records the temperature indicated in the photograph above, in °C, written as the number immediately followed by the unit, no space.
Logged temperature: 24°C
